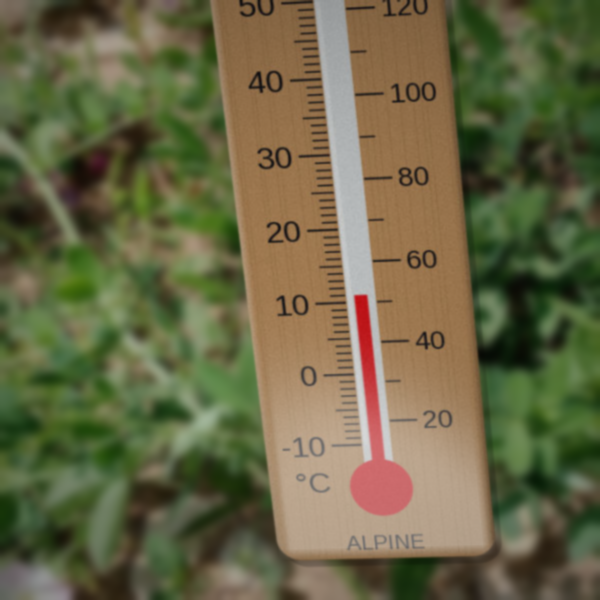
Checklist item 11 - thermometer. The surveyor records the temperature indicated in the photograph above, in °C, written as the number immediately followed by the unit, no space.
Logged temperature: 11°C
